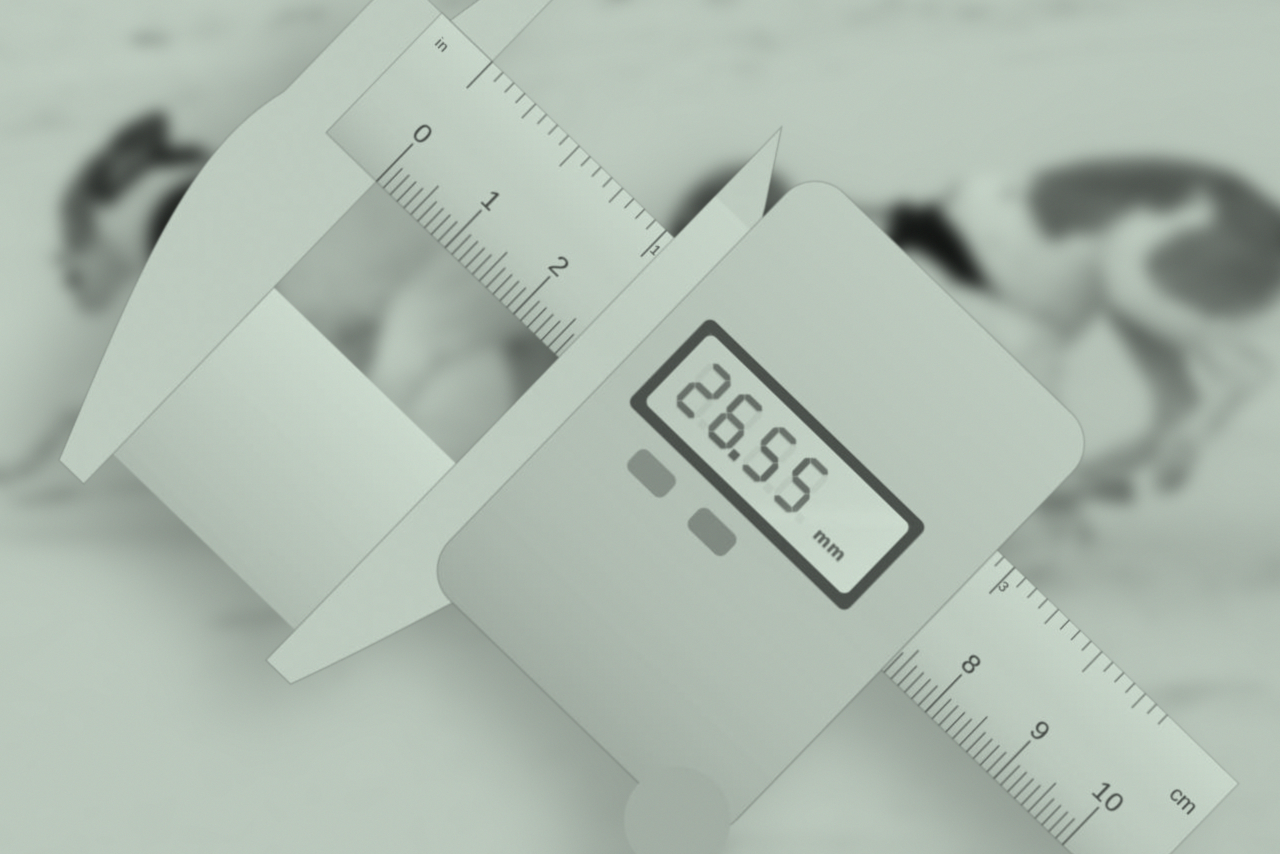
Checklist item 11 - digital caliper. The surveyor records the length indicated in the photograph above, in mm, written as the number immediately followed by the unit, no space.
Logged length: 26.55mm
